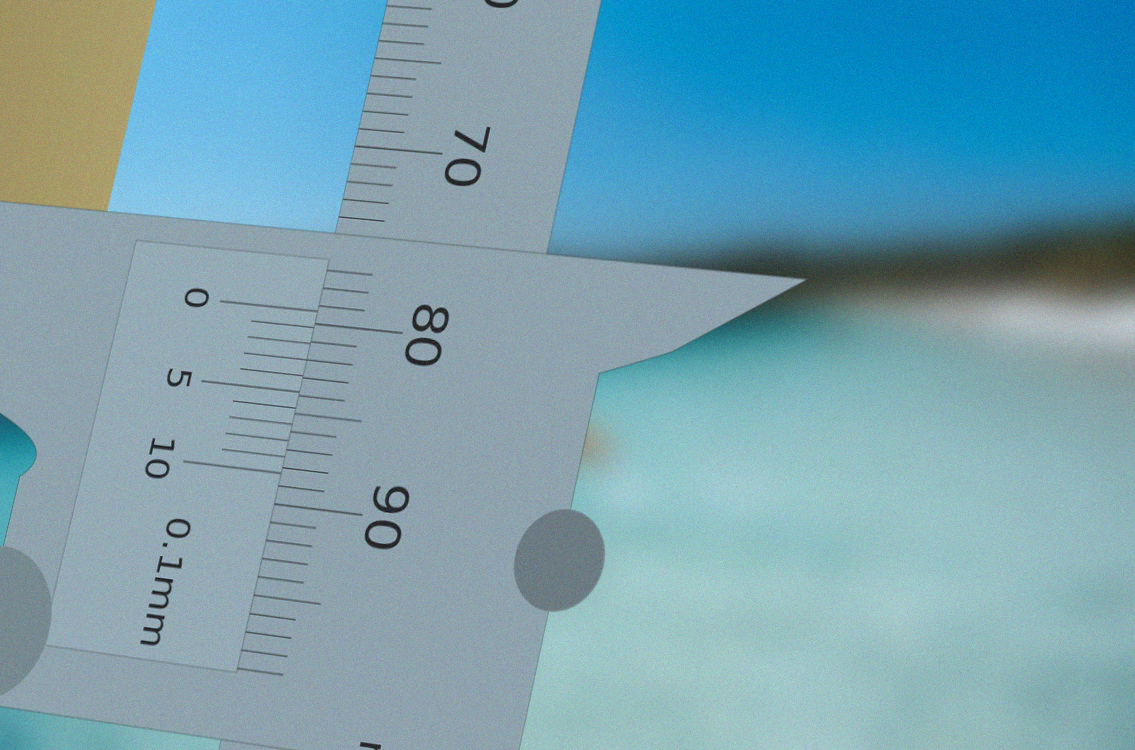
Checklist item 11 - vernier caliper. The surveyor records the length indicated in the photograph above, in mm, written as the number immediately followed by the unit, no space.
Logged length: 79.3mm
